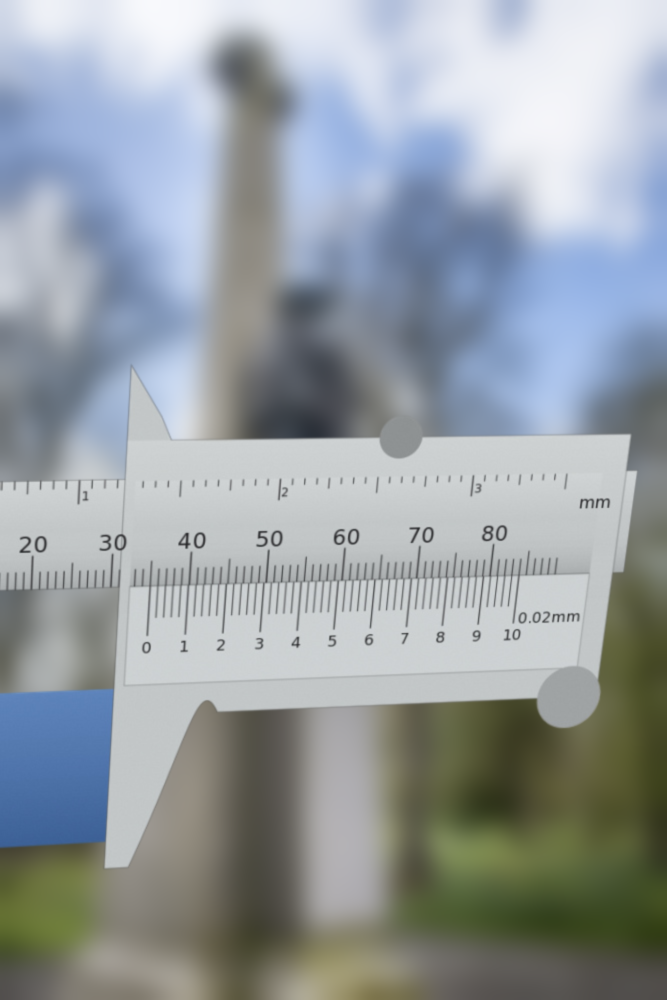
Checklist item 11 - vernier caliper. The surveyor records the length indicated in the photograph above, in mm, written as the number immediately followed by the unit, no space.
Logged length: 35.0mm
